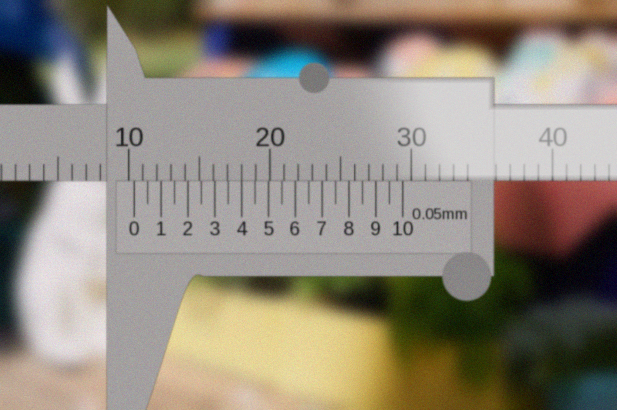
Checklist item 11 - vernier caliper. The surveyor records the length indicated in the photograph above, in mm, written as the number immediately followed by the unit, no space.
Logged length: 10.4mm
